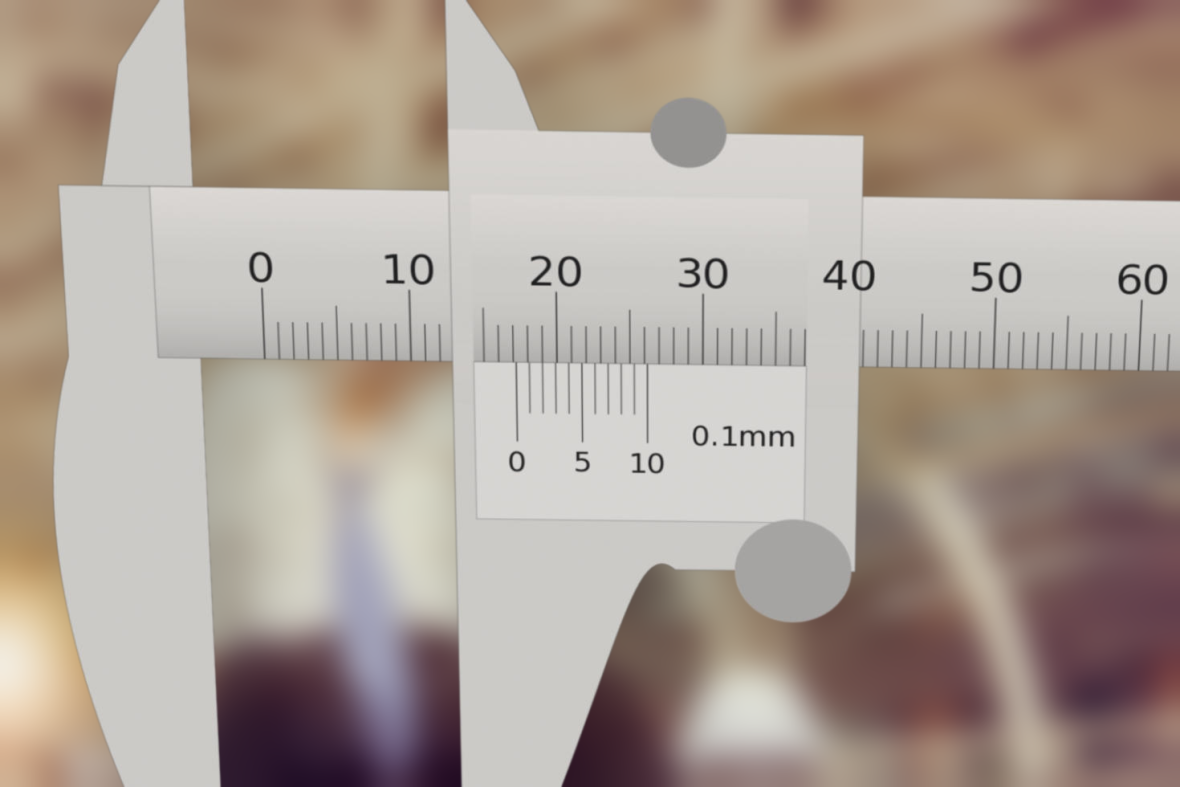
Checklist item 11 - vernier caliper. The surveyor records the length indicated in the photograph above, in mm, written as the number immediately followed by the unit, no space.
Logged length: 17.2mm
